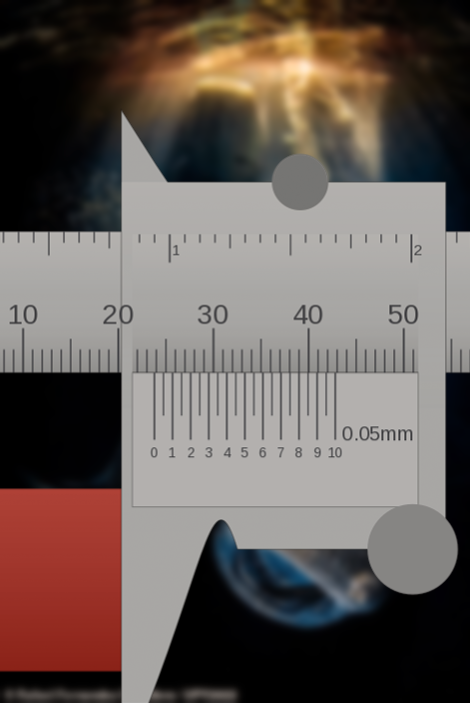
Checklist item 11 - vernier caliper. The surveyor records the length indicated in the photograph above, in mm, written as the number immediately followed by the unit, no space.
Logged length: 23.8mm
